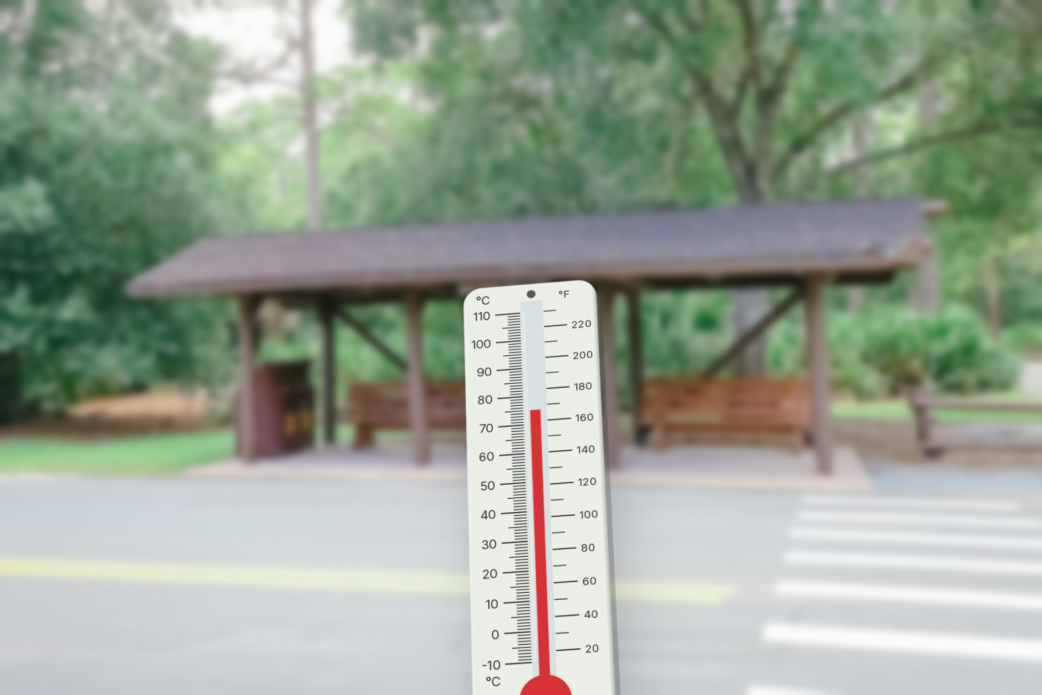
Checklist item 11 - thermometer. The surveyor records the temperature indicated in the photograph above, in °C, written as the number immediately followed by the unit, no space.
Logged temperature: 75°C
